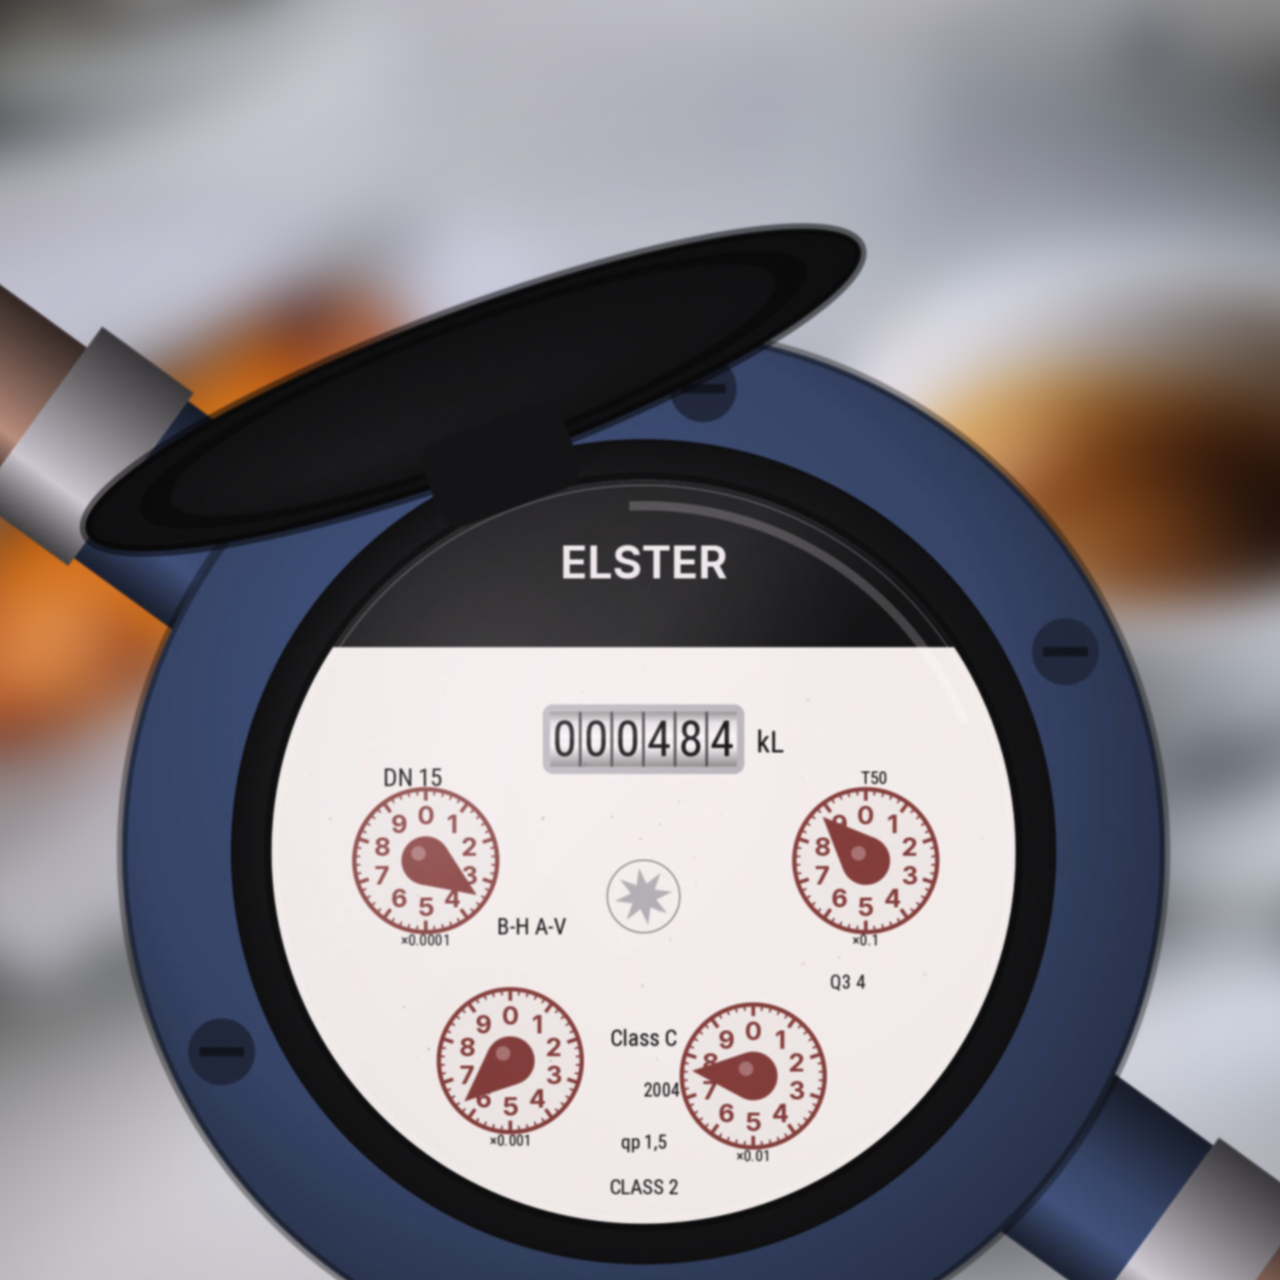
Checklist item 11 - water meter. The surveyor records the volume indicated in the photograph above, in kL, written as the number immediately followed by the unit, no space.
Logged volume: 484.8763kL
